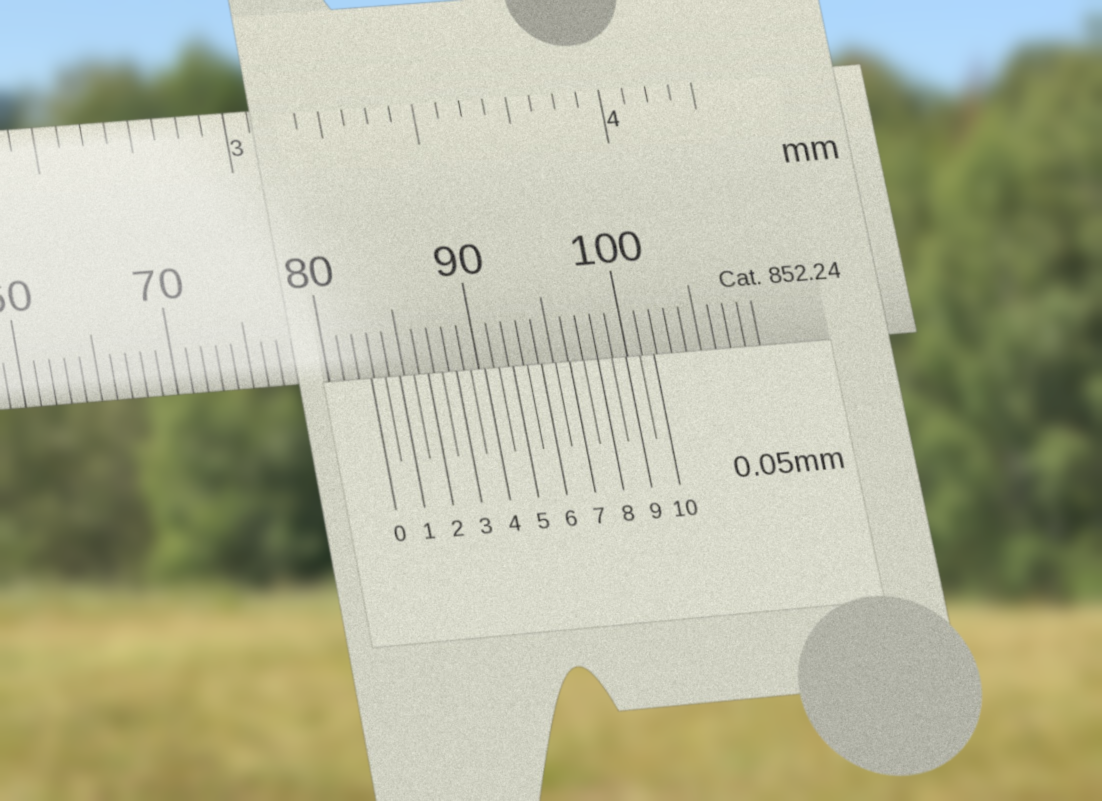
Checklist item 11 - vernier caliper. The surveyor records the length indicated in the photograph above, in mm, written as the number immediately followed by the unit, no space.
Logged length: 82.8mm
